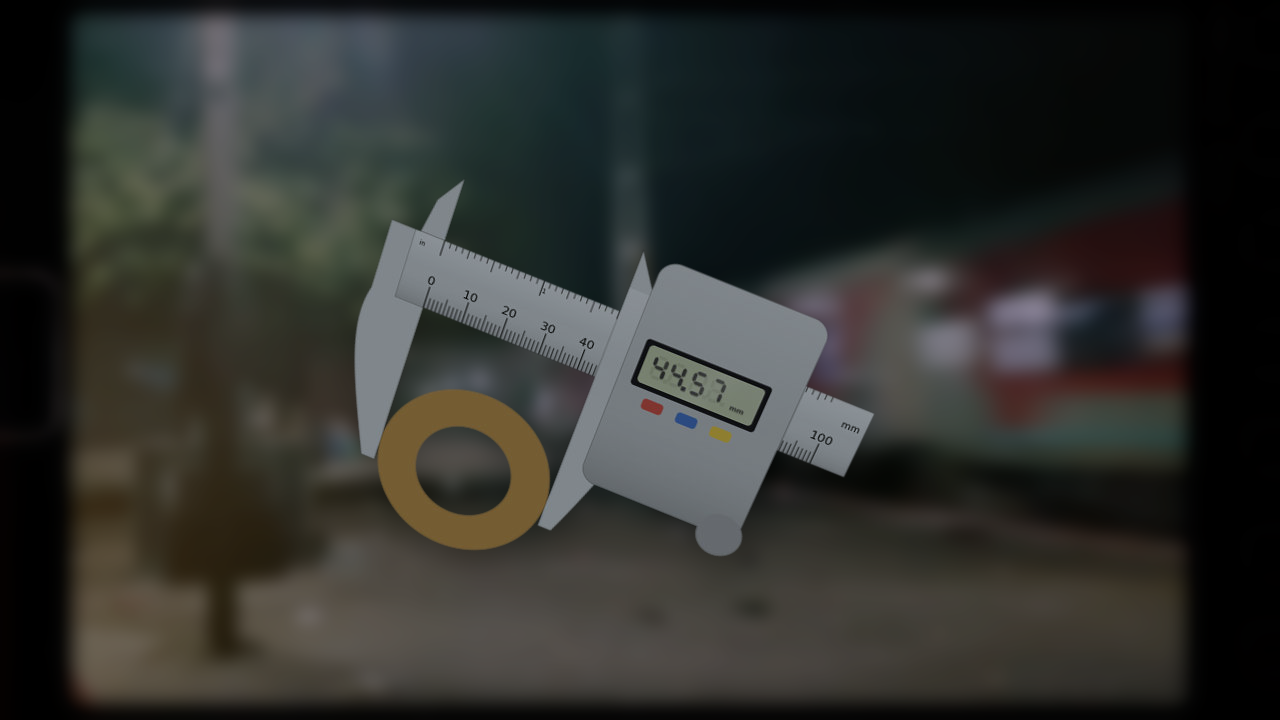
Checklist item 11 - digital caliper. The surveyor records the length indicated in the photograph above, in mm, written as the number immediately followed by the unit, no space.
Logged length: 44.57mm
